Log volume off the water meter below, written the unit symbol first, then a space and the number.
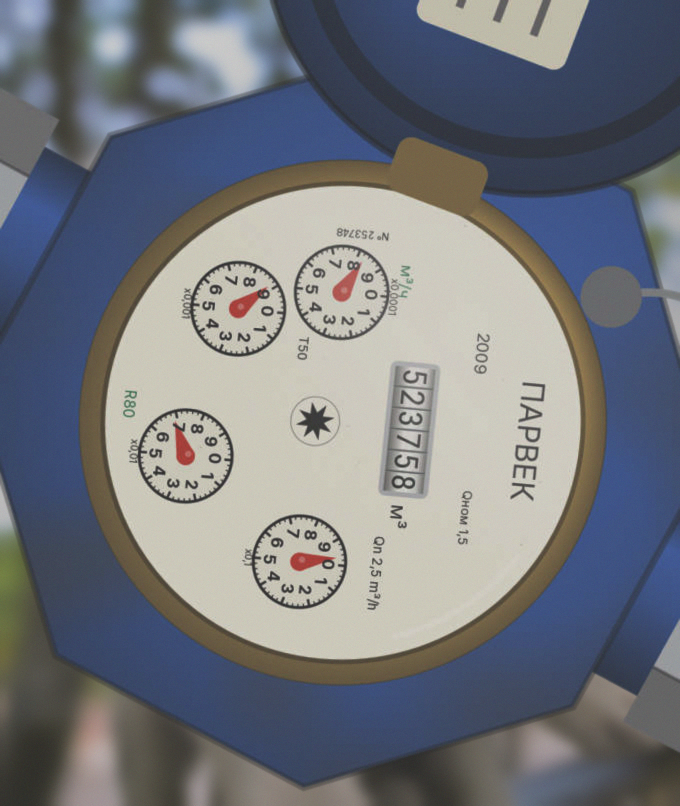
m³ 523757.9688
